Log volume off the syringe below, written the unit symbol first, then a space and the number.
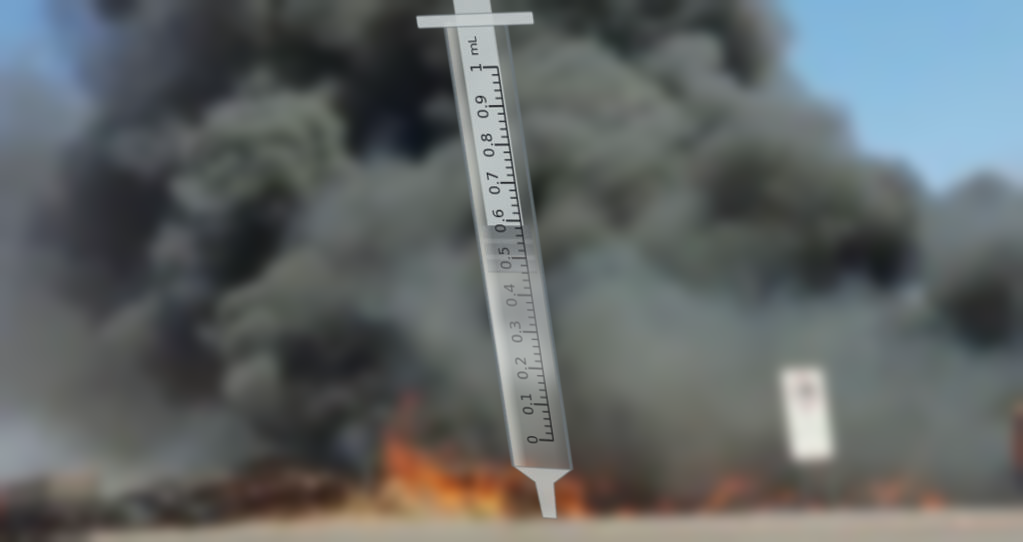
mL 0.46
